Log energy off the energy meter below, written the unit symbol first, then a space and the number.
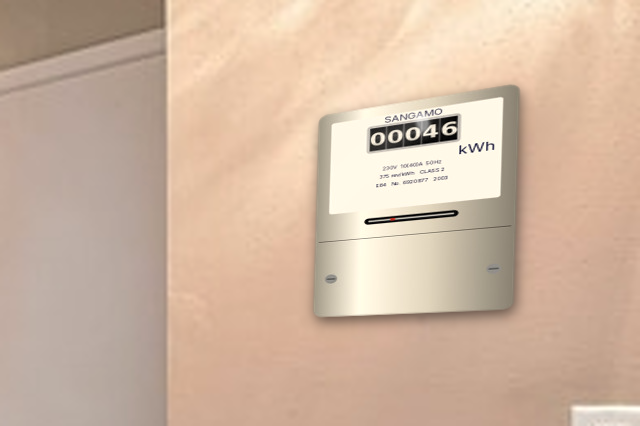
kWh 46
